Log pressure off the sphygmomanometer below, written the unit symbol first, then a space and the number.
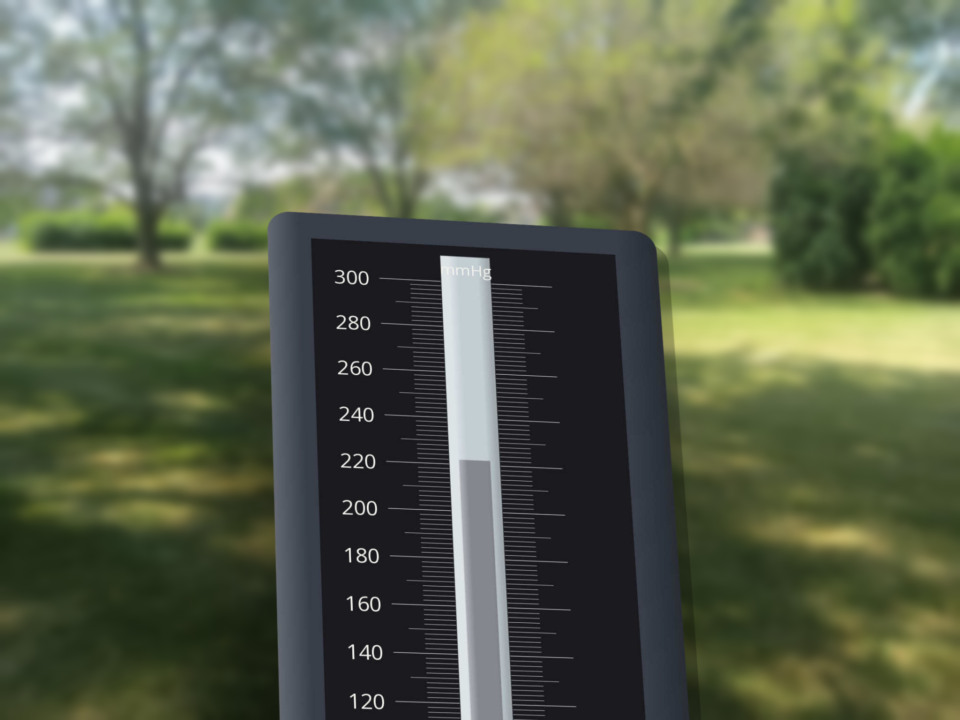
mmHg 222
